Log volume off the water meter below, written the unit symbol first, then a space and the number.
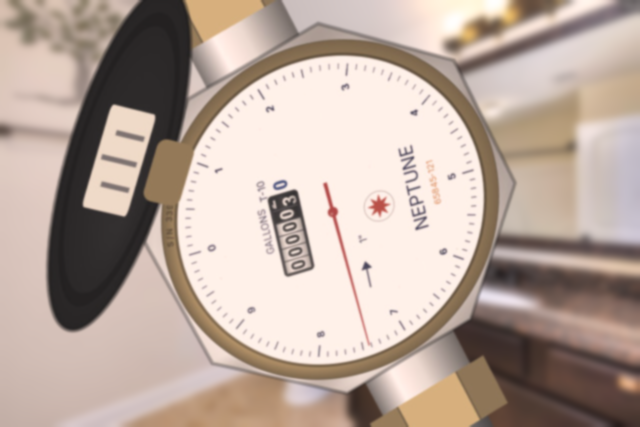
gal 27.4
